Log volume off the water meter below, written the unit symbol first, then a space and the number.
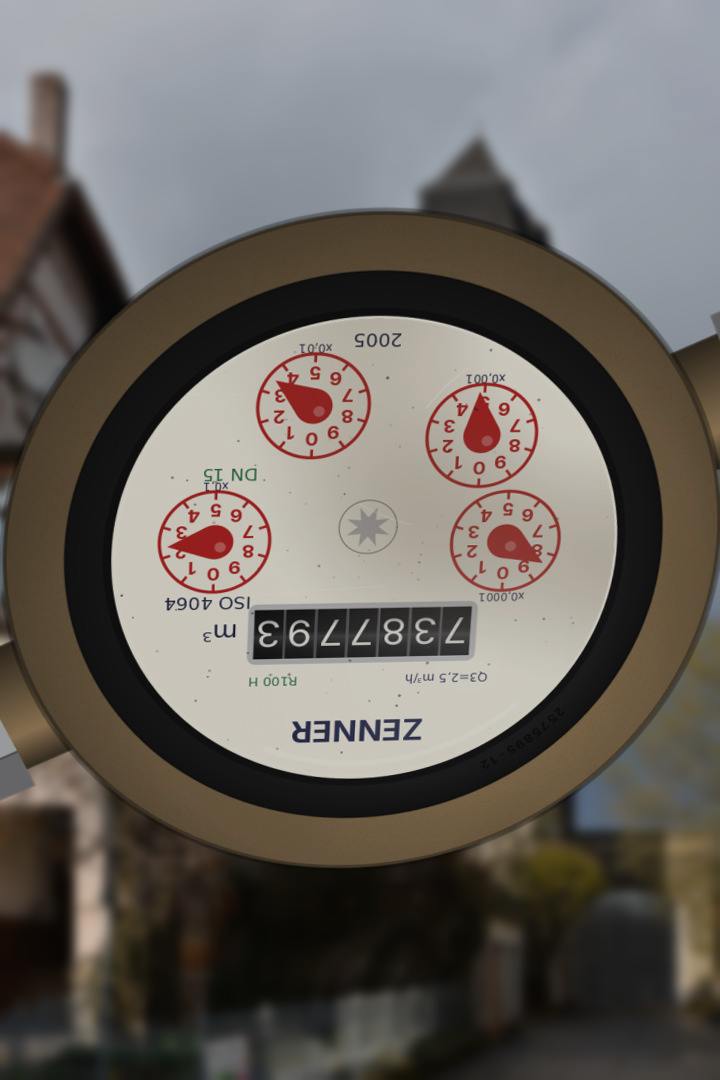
m³ 7387793.2348
